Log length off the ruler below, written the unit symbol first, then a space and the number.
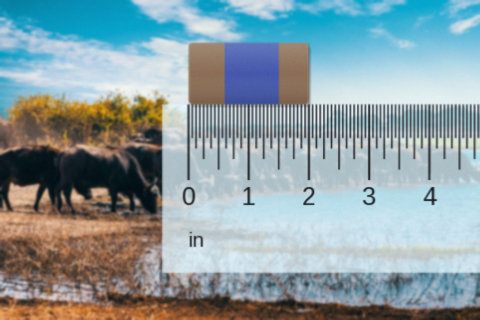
in 2
